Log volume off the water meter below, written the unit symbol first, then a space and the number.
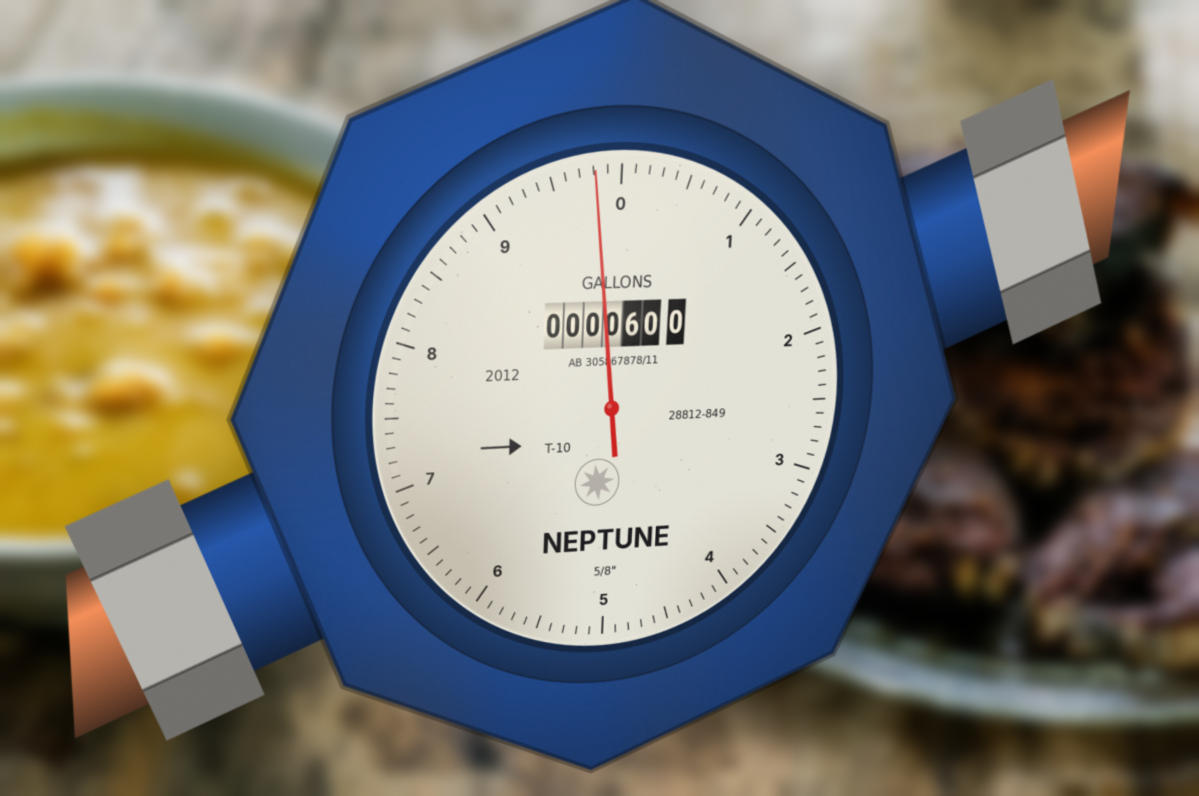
gal 599.8
